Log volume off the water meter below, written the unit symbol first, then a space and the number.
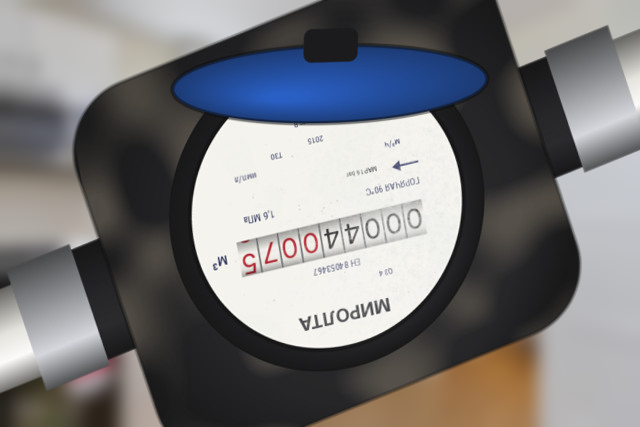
m³ 44.0075
